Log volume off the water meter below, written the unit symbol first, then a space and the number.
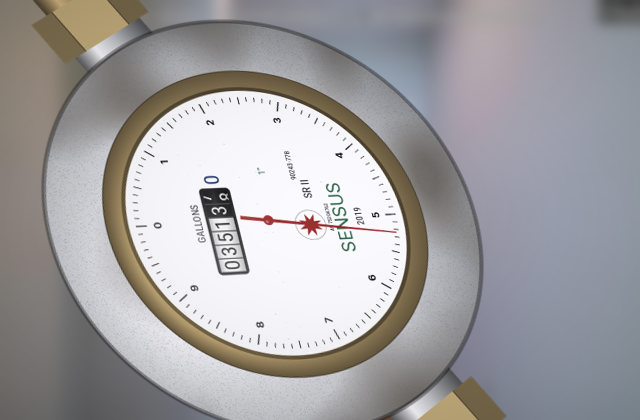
gal 351375.2
